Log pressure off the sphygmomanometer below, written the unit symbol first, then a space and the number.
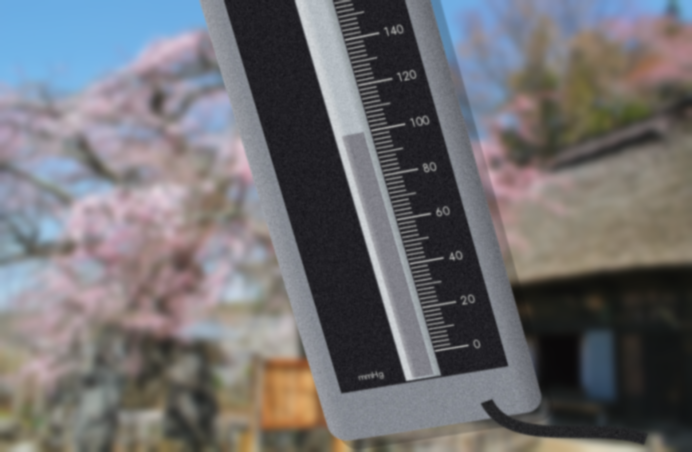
mmHg 100
